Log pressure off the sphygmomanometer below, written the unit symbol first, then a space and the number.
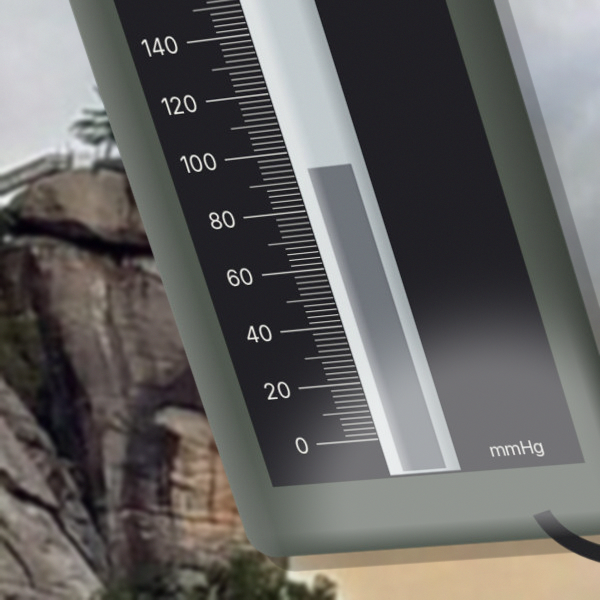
mmHg 94
